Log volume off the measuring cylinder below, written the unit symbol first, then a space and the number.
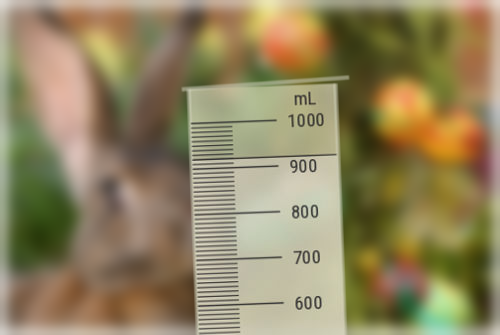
mL 920
